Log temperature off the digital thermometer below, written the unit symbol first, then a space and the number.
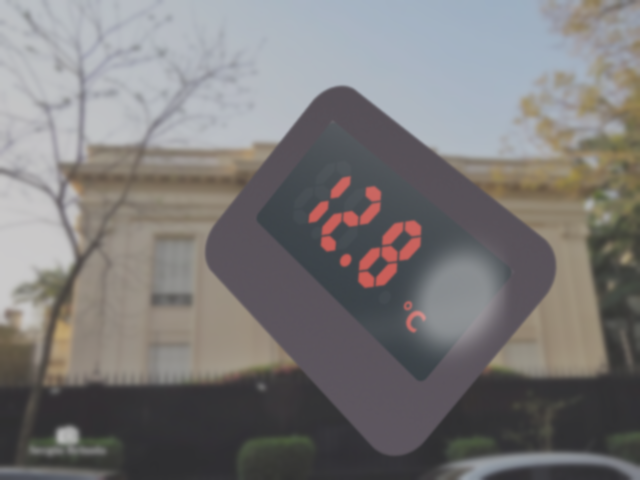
°C 12.8
